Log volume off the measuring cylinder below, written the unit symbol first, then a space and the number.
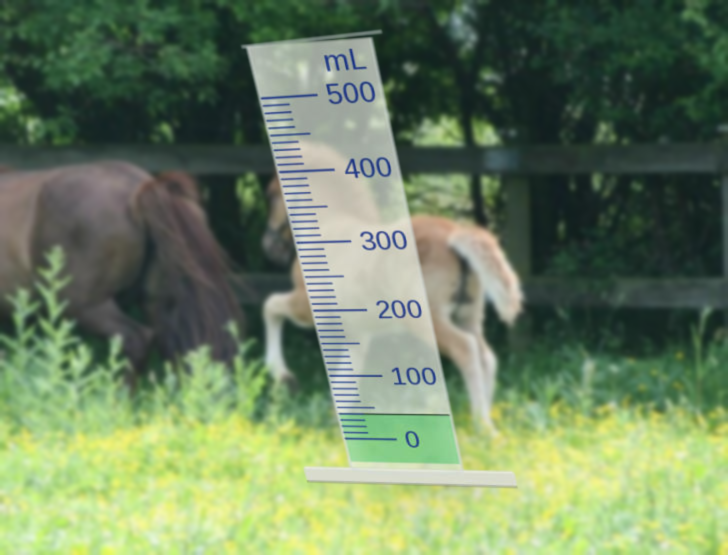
mL 40
